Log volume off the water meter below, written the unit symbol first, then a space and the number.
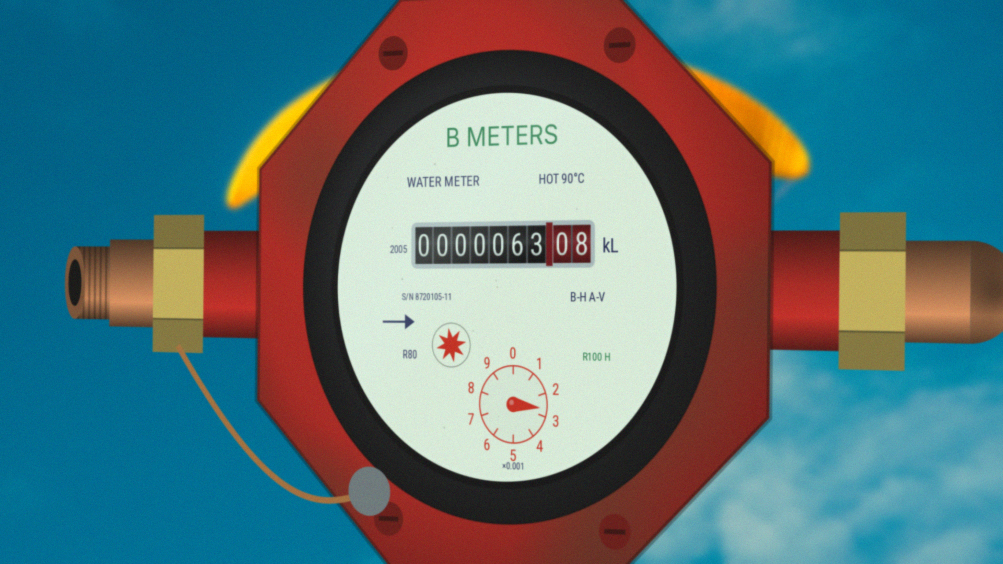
kL 63.082
